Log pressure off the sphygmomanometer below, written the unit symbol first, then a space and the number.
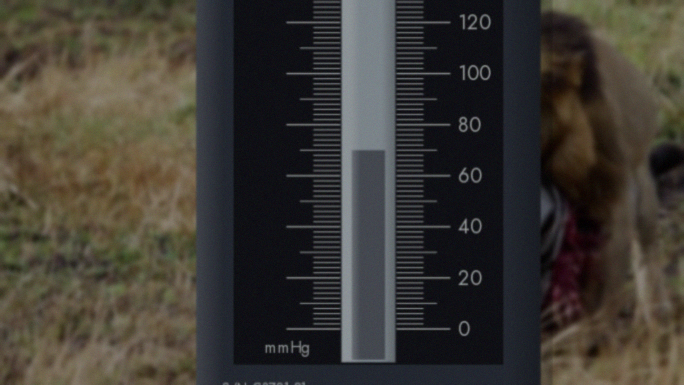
mmHg 70
